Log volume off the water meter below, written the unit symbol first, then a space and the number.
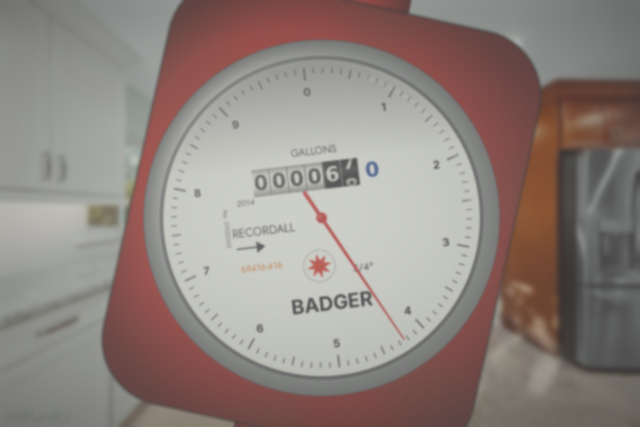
gal 674.2
